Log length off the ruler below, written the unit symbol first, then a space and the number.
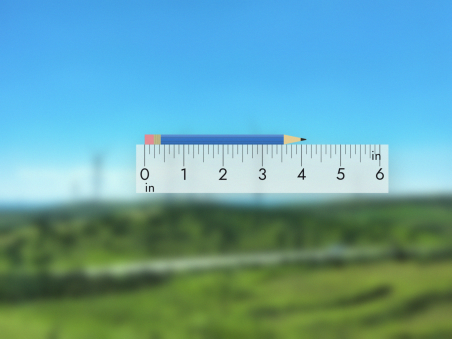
in 4.125
